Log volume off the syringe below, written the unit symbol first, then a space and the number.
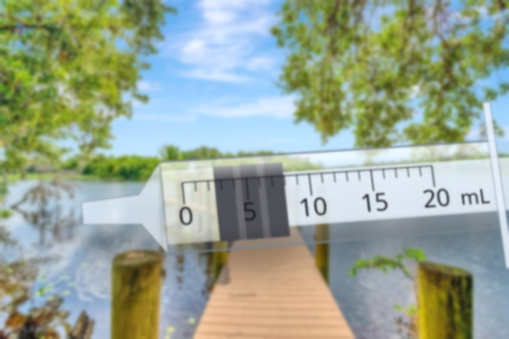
mL 2.5
